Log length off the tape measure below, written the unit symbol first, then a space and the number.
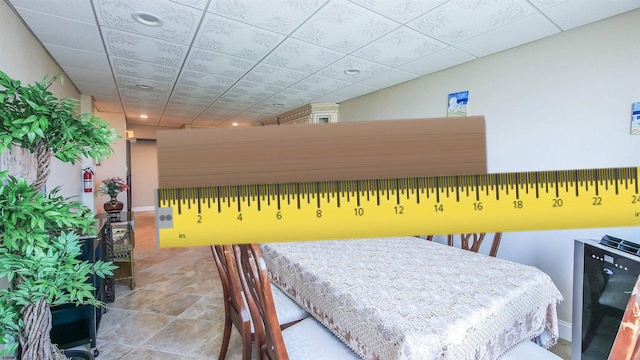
in 16.5
